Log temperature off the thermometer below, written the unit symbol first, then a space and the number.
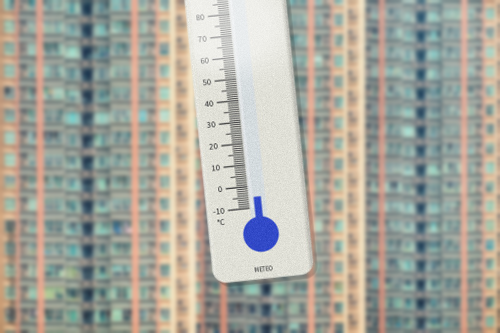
°C -5
